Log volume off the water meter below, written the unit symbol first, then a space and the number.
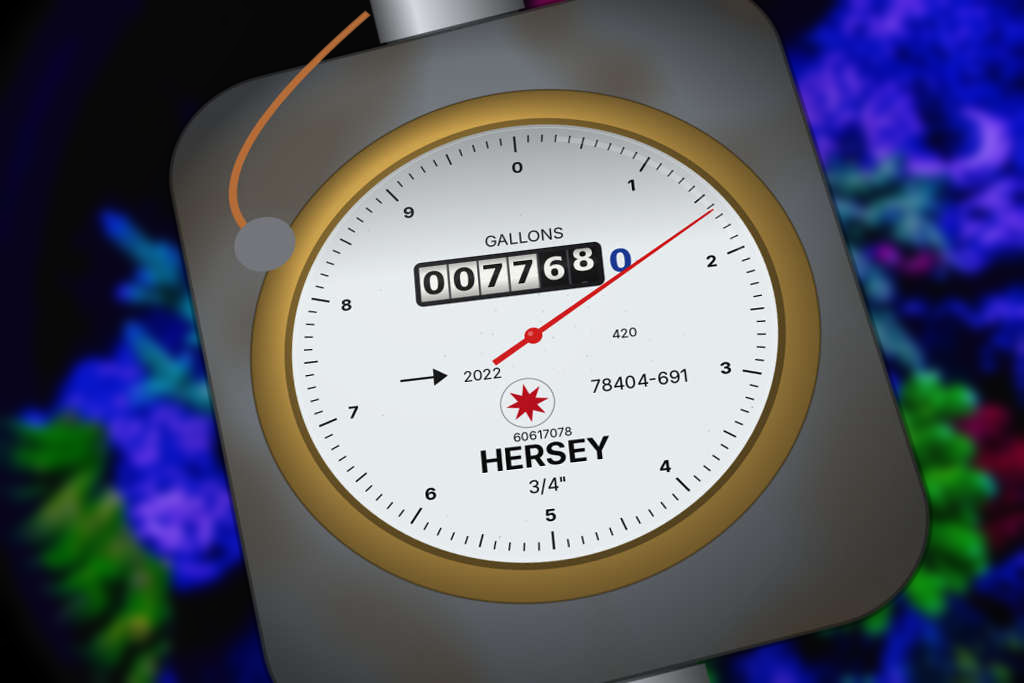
gal 77681.6
